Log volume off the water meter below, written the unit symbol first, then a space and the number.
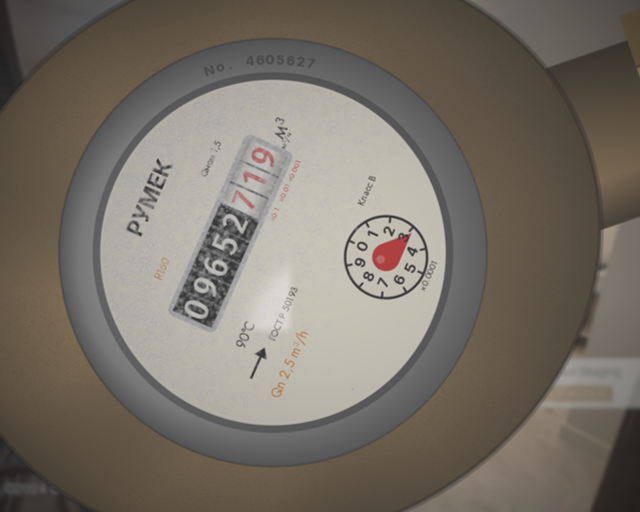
m³ 9652.7193
